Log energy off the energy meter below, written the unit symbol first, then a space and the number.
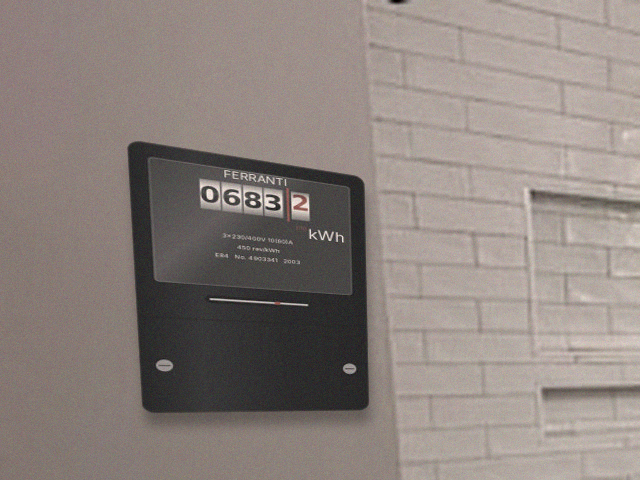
kWh 683.2
